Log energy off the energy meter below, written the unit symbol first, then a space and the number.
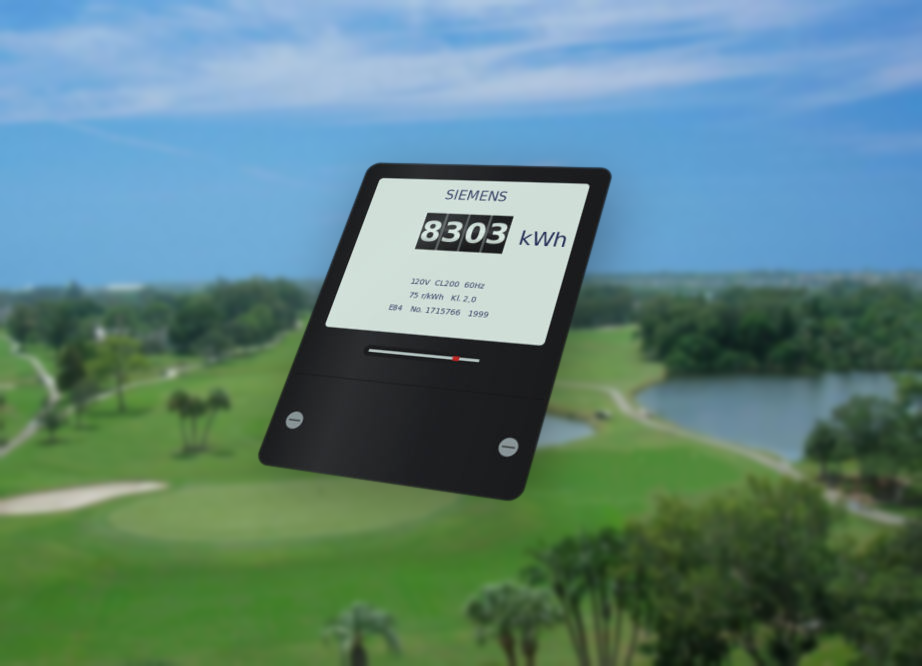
kWh 8303
